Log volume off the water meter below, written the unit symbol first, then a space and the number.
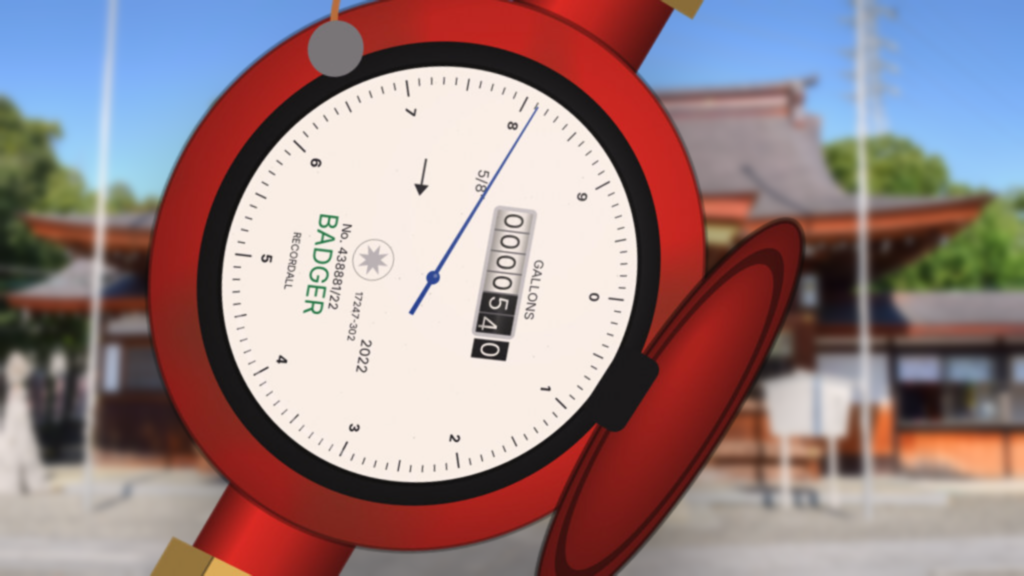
gal 538.1
